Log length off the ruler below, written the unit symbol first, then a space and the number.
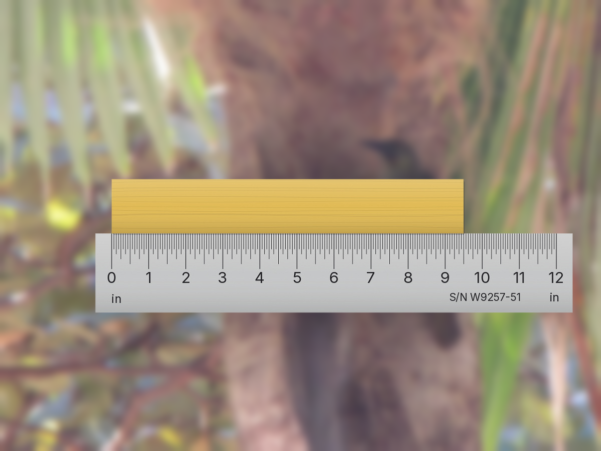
in 9.5
